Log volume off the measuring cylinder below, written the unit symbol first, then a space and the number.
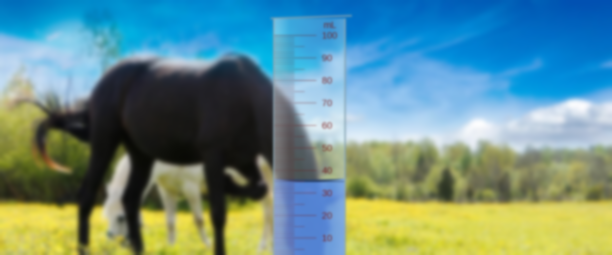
mL 35
